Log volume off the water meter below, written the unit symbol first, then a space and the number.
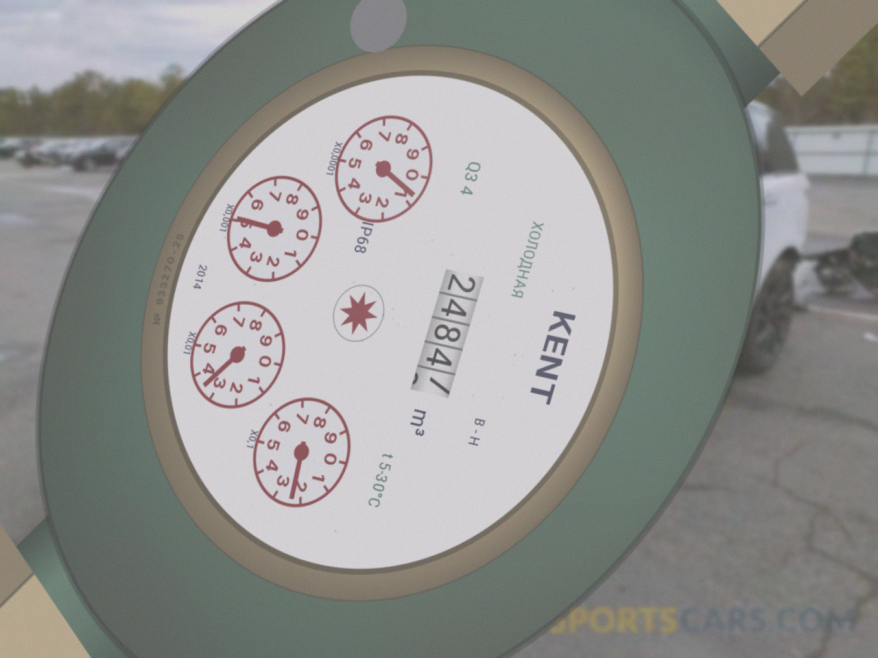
m³ 24847.2350
